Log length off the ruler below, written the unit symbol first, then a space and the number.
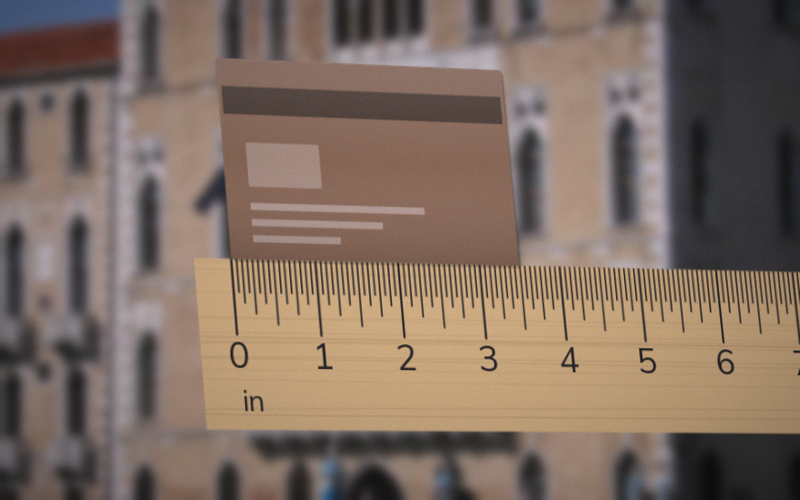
in 3.5
